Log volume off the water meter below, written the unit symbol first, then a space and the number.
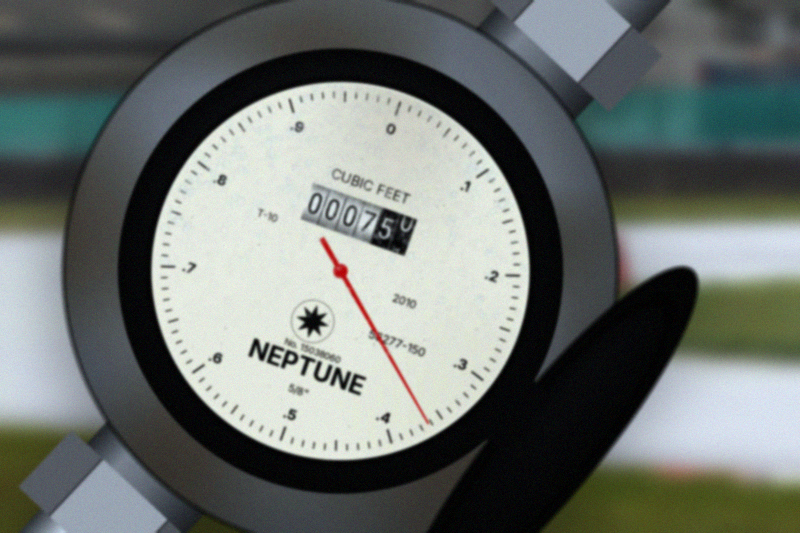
ft³ 750.36
